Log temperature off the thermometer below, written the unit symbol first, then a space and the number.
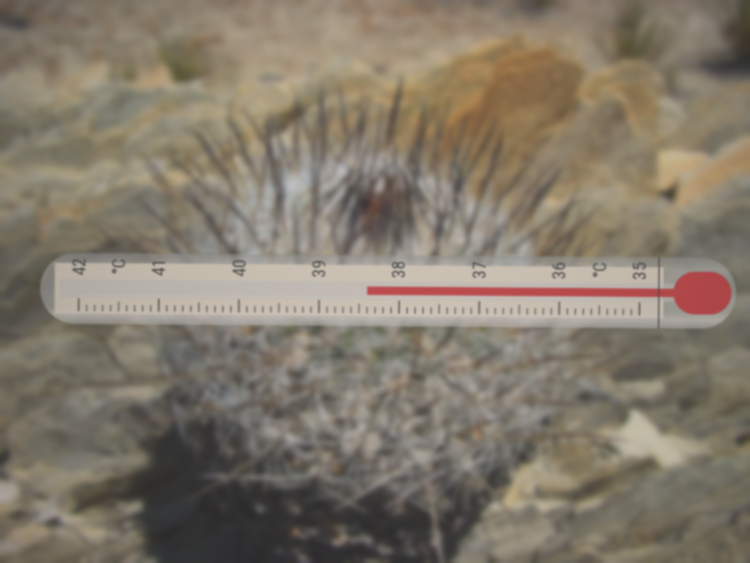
°C 38.4
